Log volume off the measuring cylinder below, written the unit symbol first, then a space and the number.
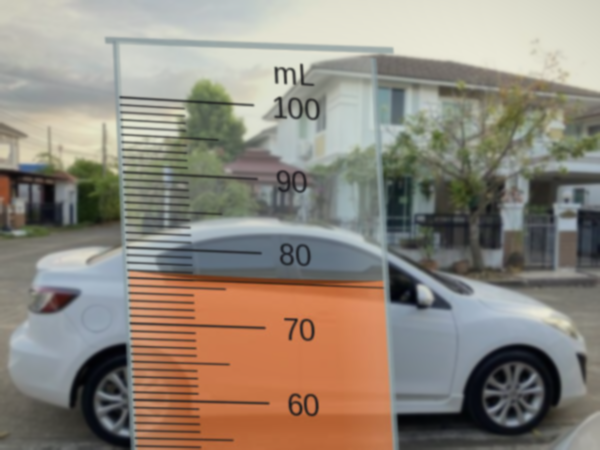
mL 76
